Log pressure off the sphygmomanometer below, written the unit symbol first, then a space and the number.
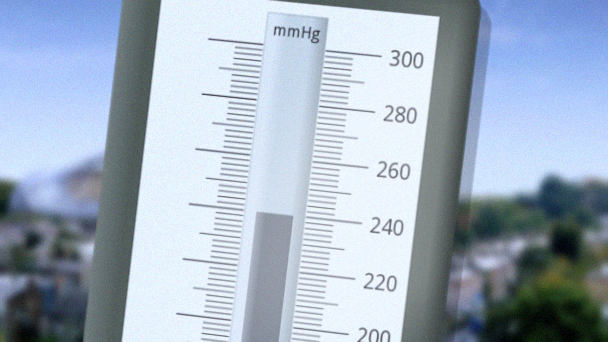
mmHg 240
